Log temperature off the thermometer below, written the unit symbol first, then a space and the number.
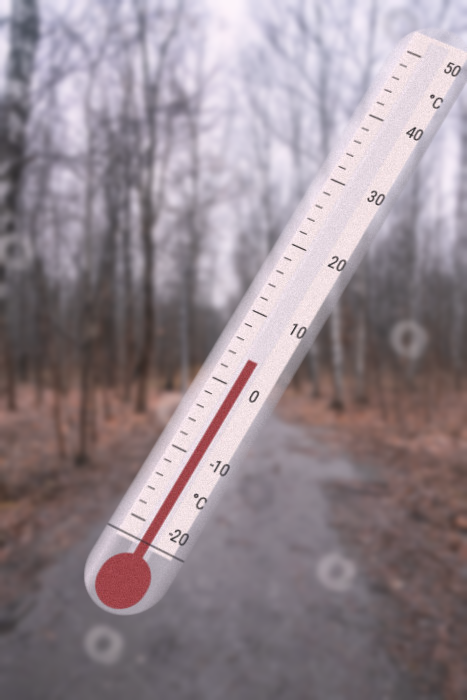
°C 4
